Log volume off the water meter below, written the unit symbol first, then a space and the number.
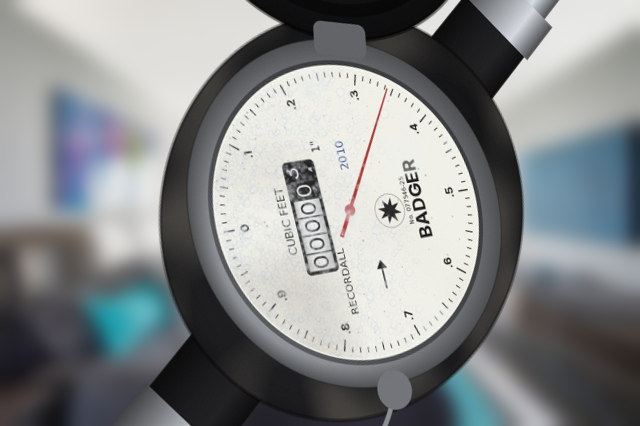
ft³ 3.34
